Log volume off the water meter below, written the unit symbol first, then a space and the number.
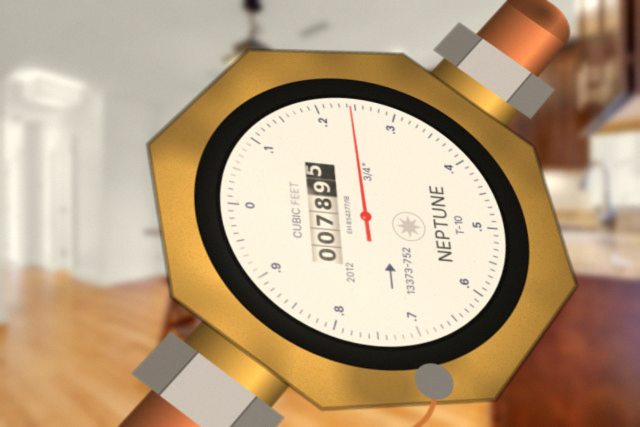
ft³ 7895.24
